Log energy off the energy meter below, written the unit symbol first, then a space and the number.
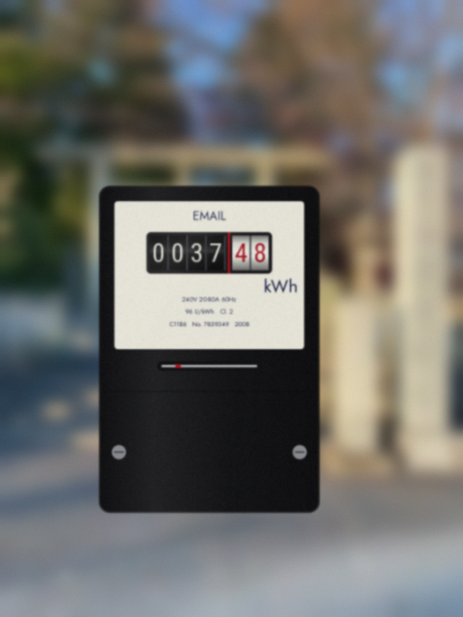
kWh 37.48
